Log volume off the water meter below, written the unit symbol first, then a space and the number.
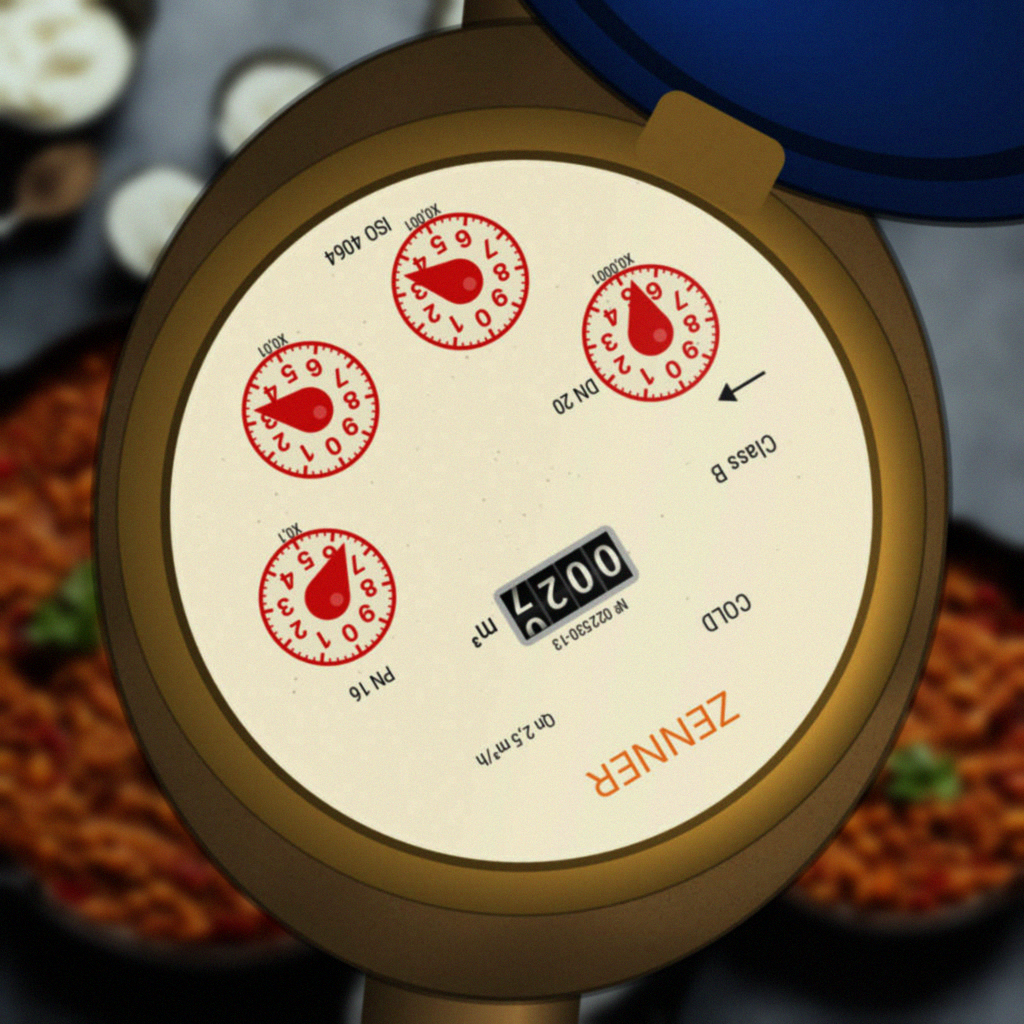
m³ 26.6335
